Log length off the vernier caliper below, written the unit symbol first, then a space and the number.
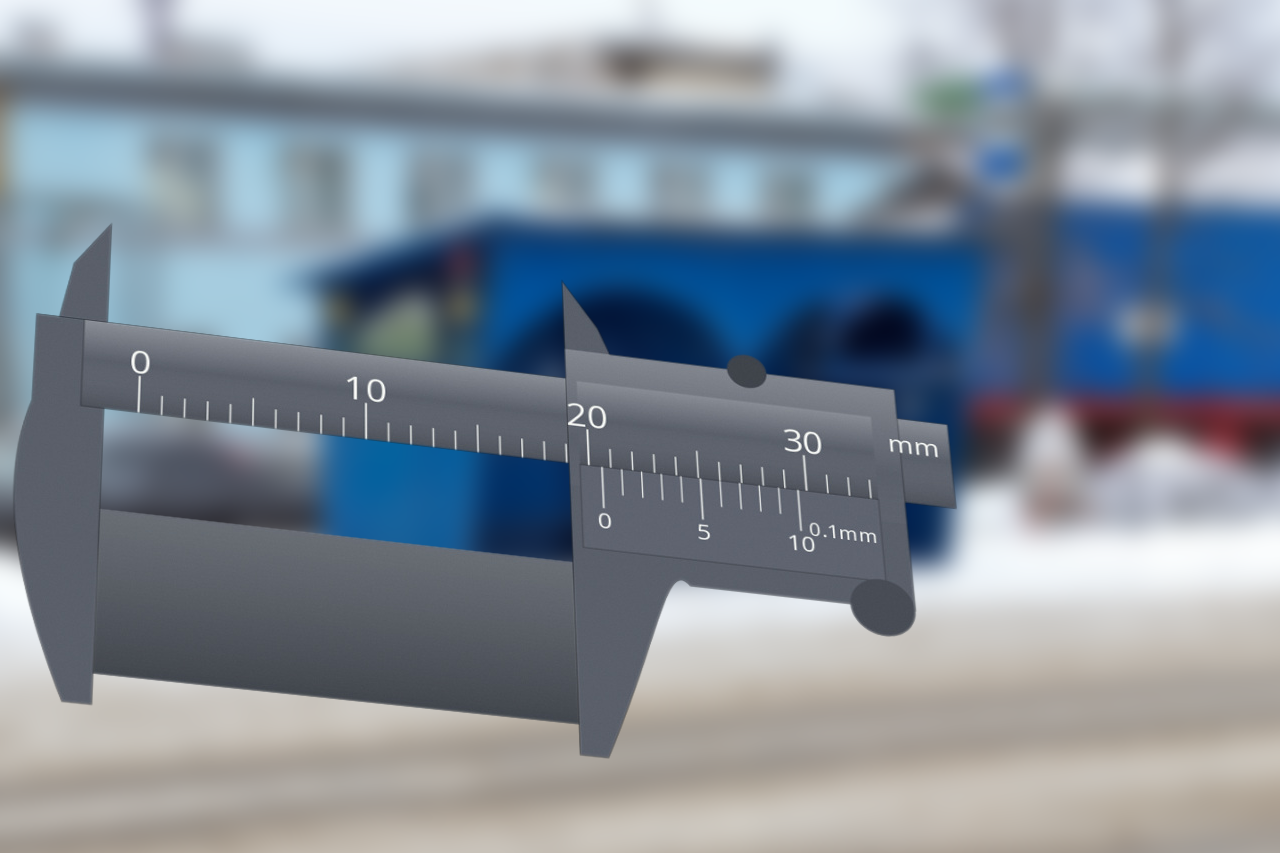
mm 20.6
